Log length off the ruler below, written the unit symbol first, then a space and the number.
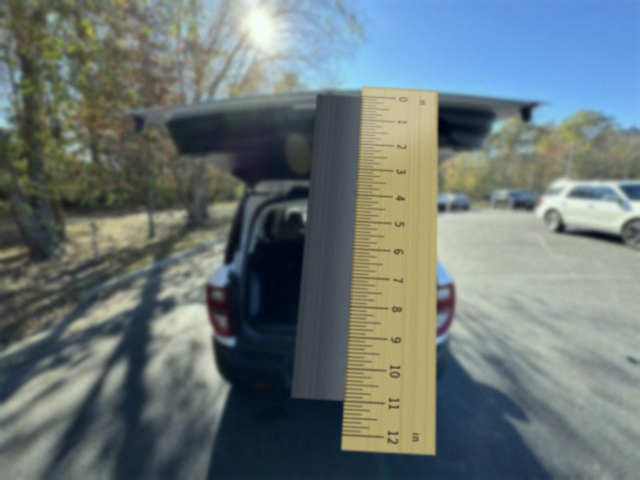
in 11
